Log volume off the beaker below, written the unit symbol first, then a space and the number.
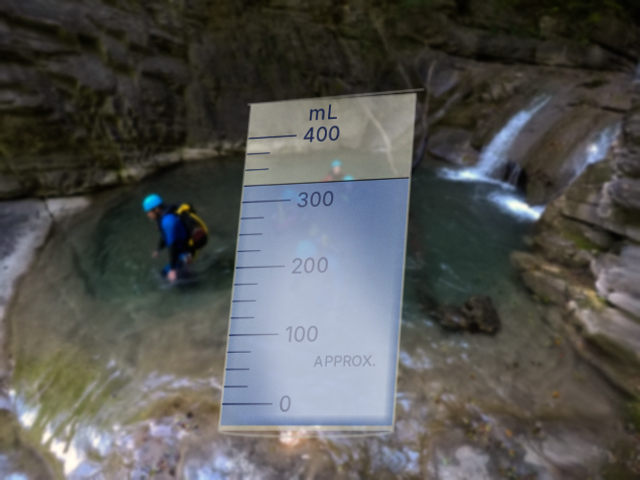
mL 325
